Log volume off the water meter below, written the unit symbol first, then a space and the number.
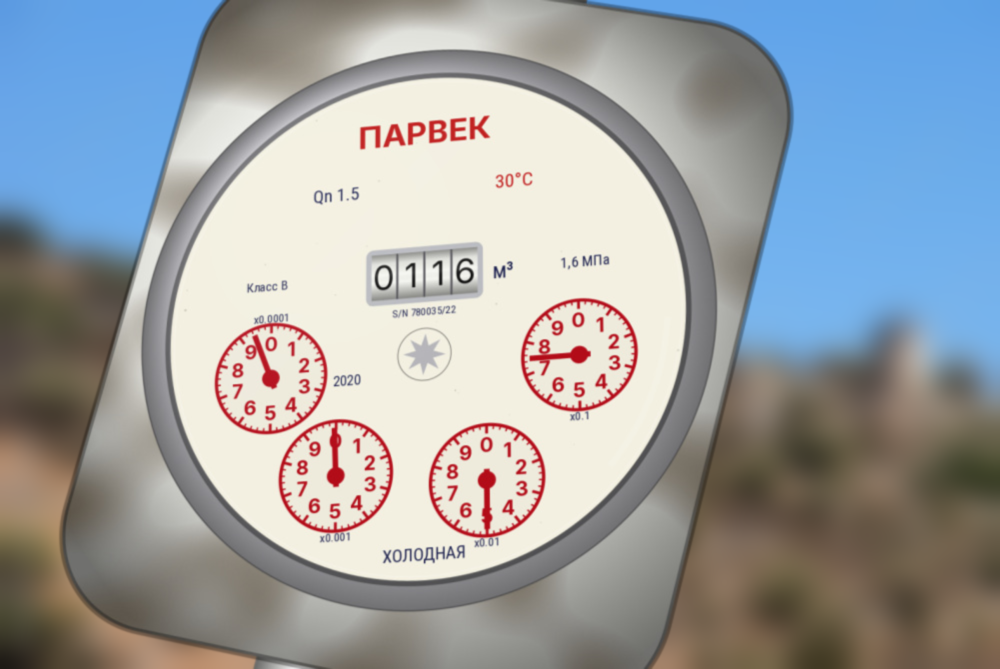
m³ 116.7499
